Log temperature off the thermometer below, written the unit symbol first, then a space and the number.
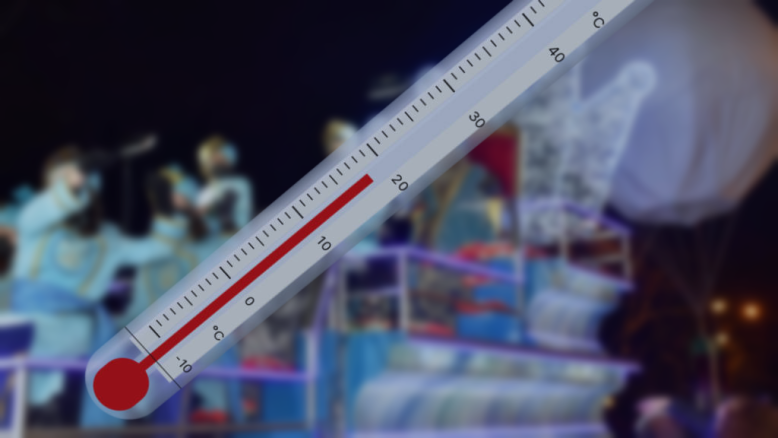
°C 18
